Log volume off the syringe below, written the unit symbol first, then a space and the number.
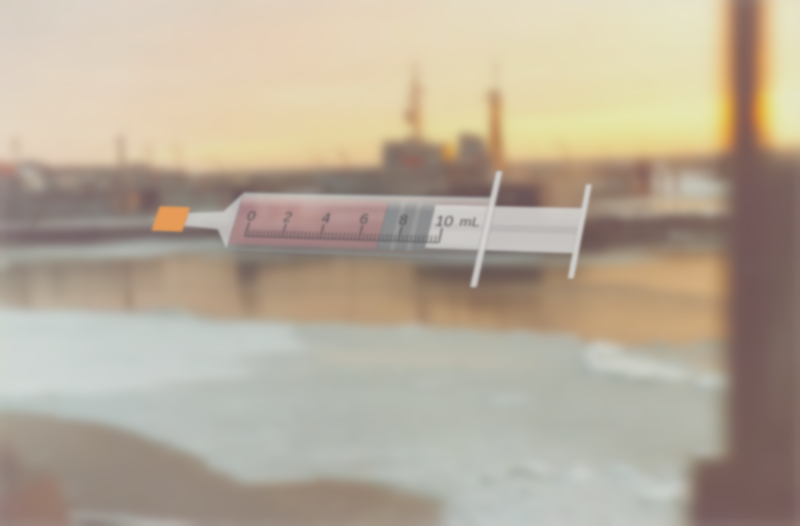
mL 7
